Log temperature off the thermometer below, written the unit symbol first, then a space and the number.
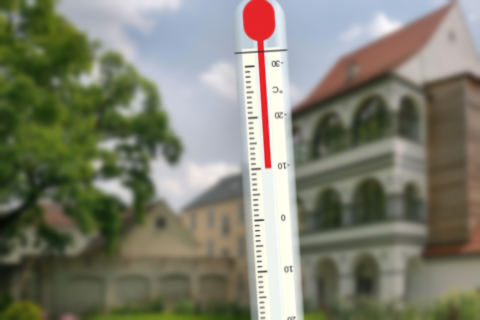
°C -10
